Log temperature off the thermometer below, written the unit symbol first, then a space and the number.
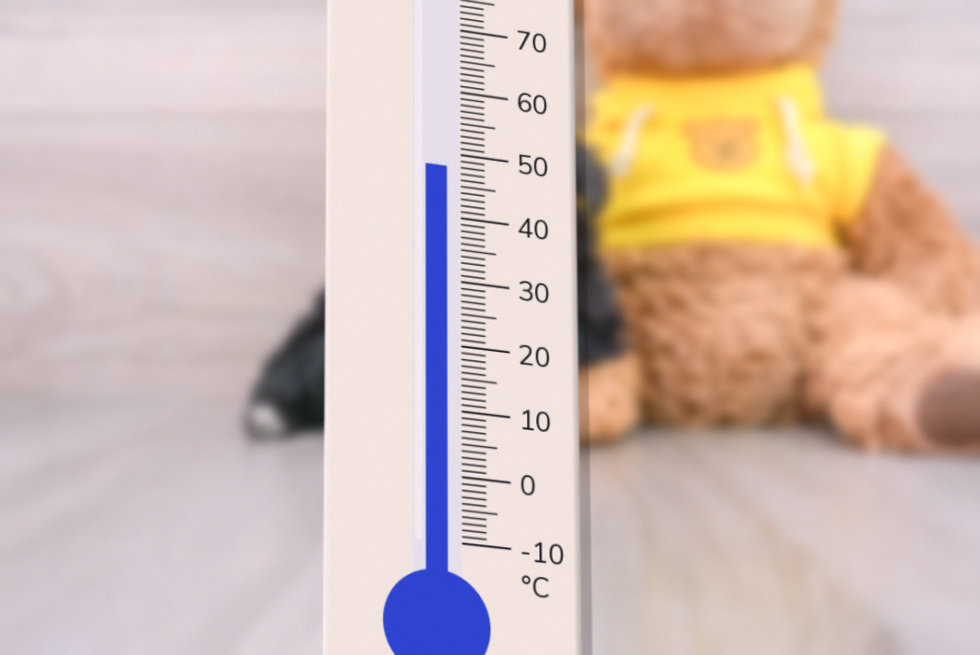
°C 48
